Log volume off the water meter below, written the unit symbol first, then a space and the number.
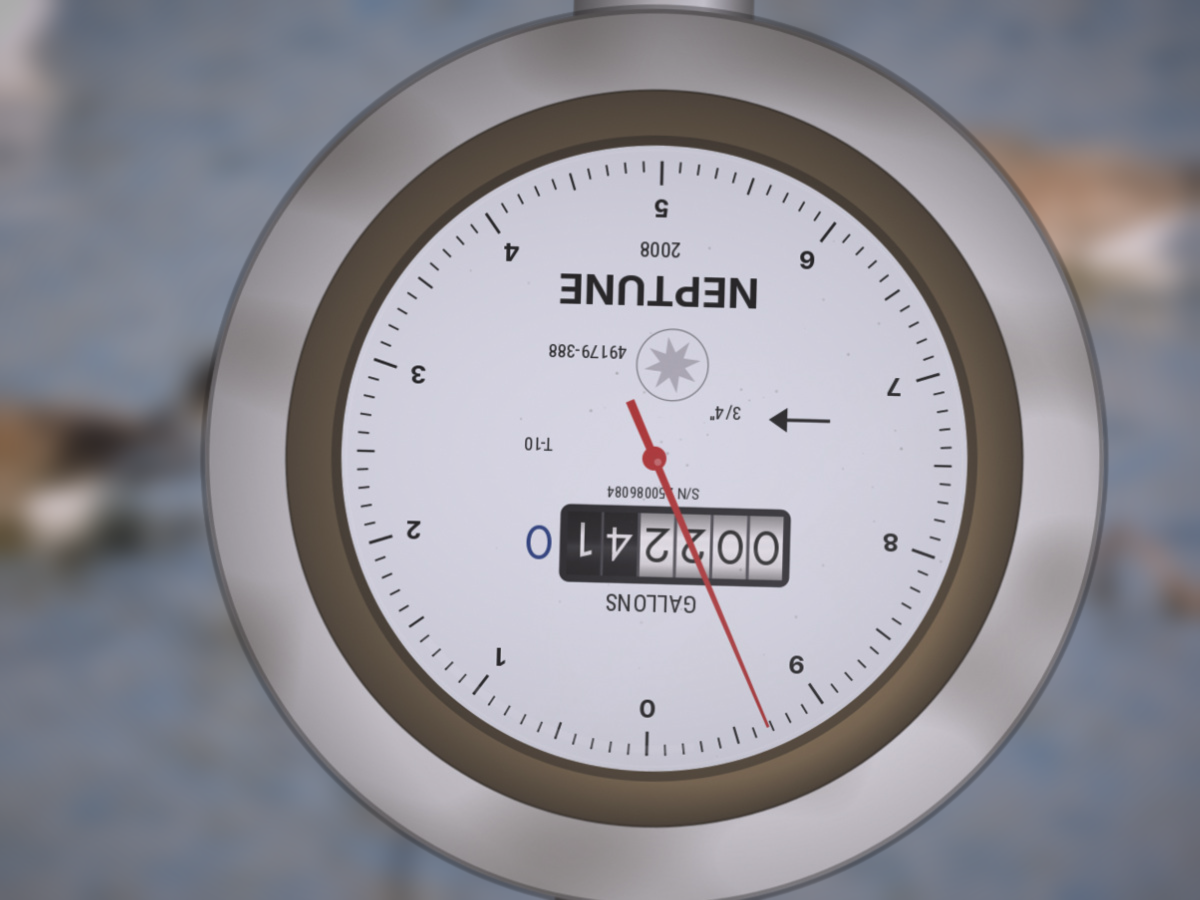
gal 22409.3
